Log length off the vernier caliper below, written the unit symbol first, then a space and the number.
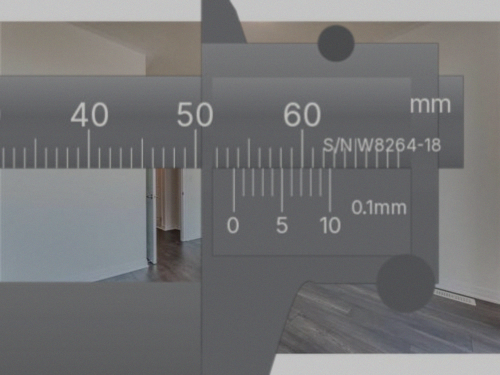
mm 53.6
